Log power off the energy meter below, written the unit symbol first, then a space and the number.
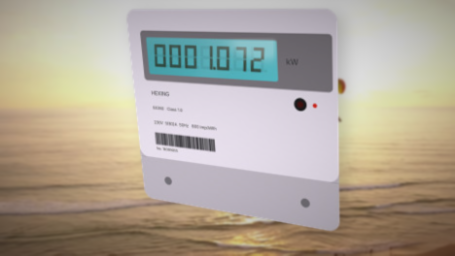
kW 1.072
